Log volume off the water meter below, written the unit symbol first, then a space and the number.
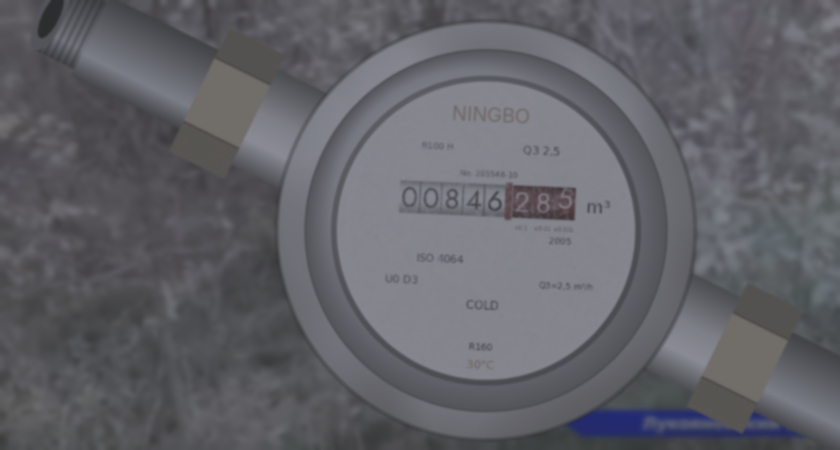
m³ 846.285
